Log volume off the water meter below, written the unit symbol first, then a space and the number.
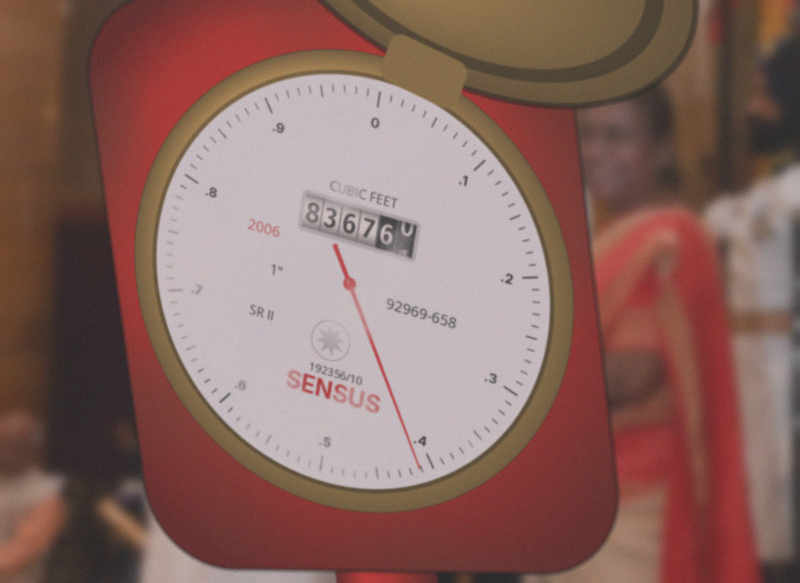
ft³ 836760.41
